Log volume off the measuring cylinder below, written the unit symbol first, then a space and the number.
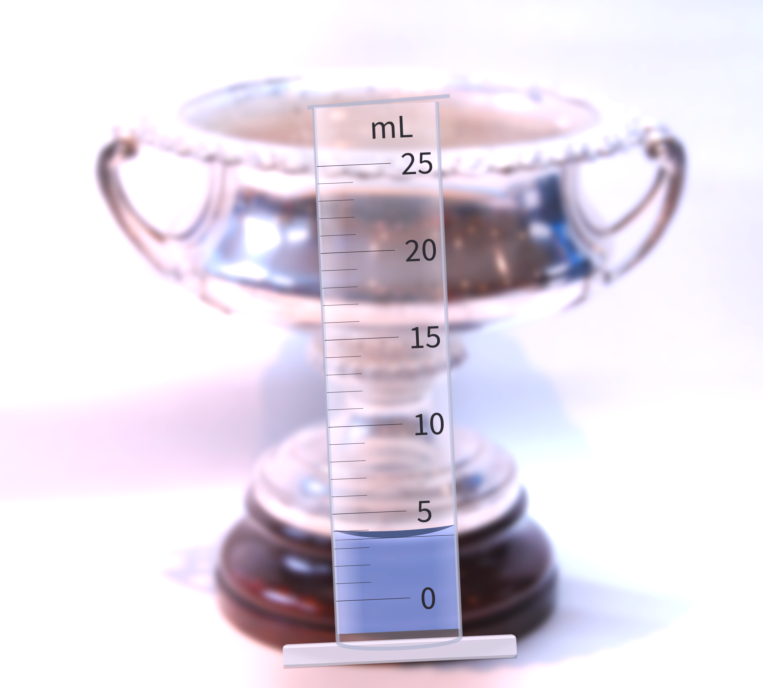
mL 3.5
